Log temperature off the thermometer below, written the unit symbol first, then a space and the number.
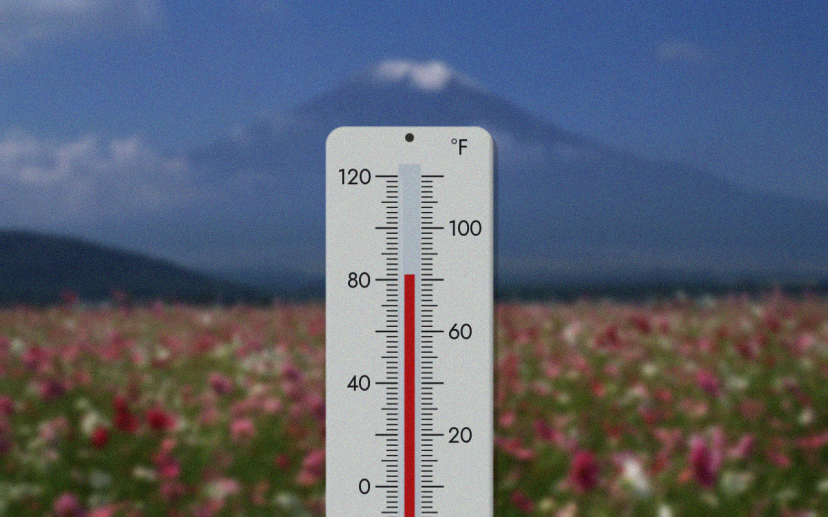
°F 82
